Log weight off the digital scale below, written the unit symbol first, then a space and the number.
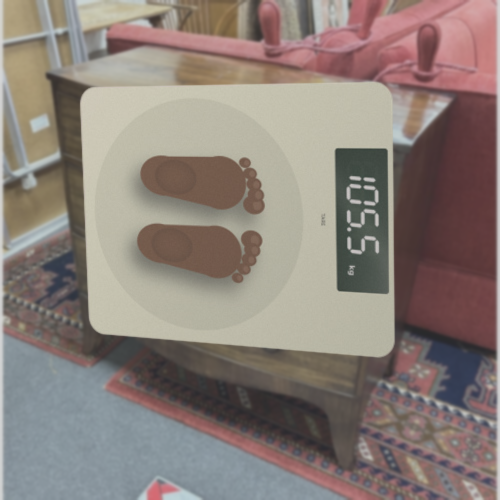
kg 105.5
